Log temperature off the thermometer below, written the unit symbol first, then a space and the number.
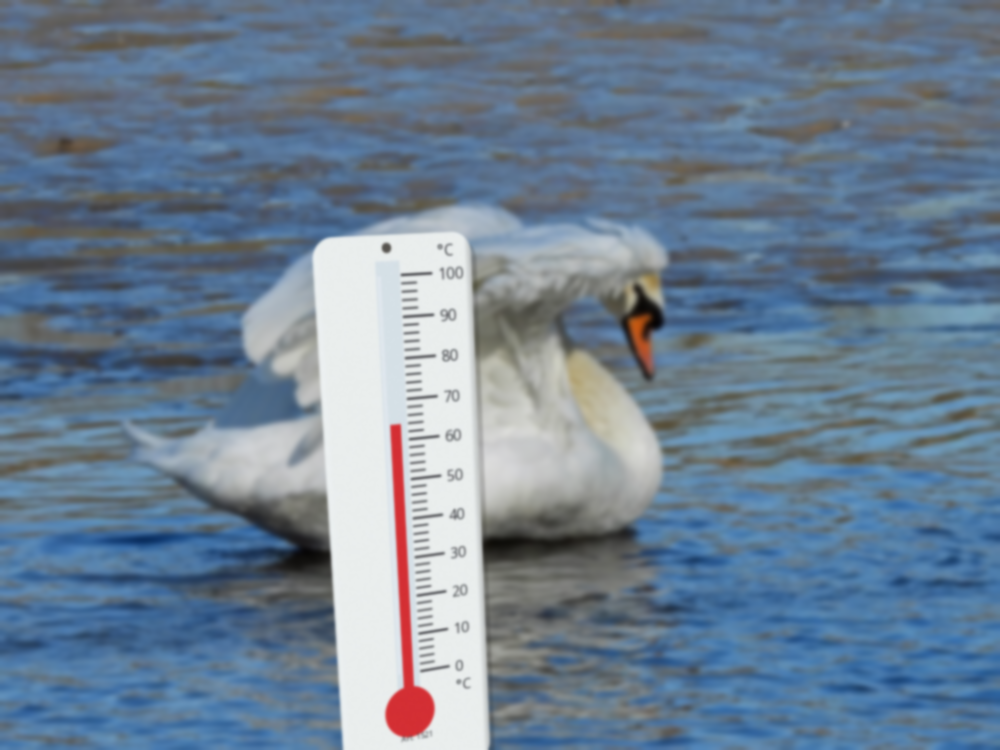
°C 64
